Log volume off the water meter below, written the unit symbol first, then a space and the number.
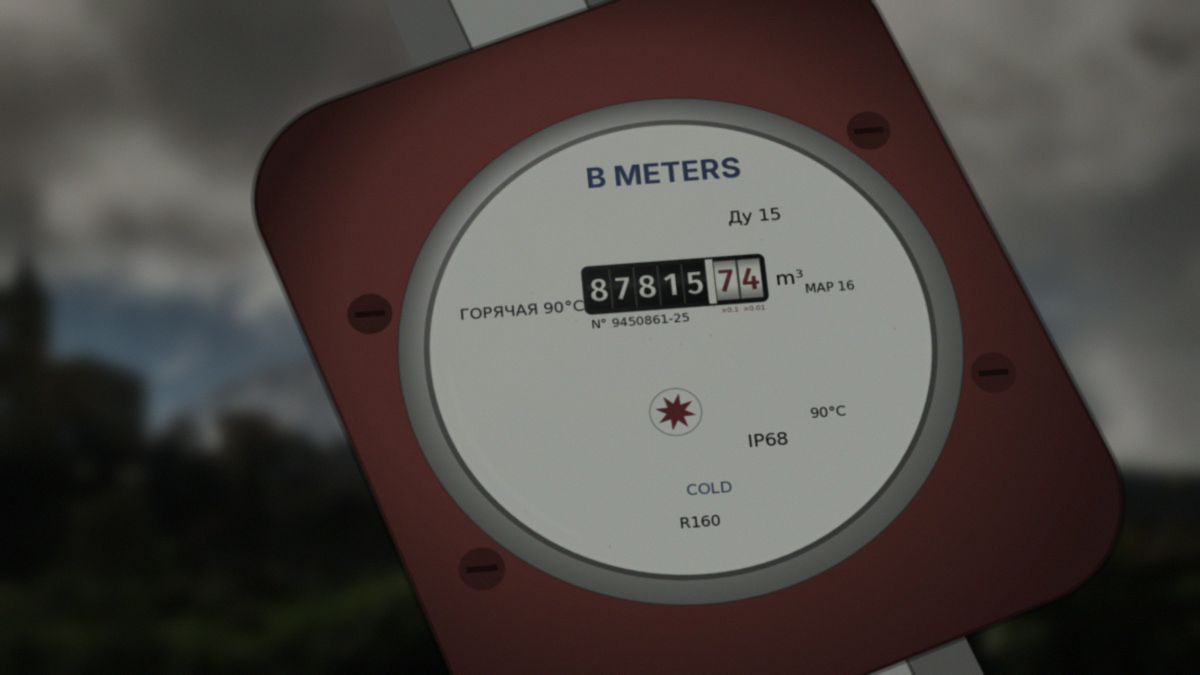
m³ 87815.74
